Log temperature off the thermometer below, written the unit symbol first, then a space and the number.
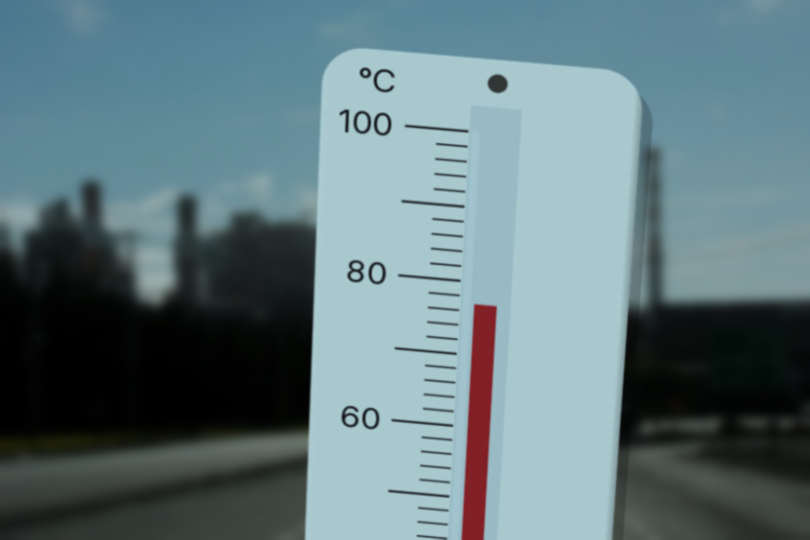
°C 77
